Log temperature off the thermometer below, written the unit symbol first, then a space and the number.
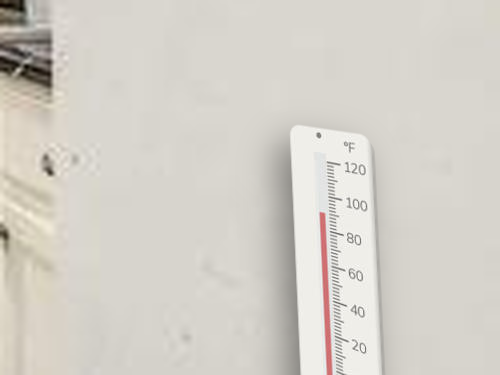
°F 90
